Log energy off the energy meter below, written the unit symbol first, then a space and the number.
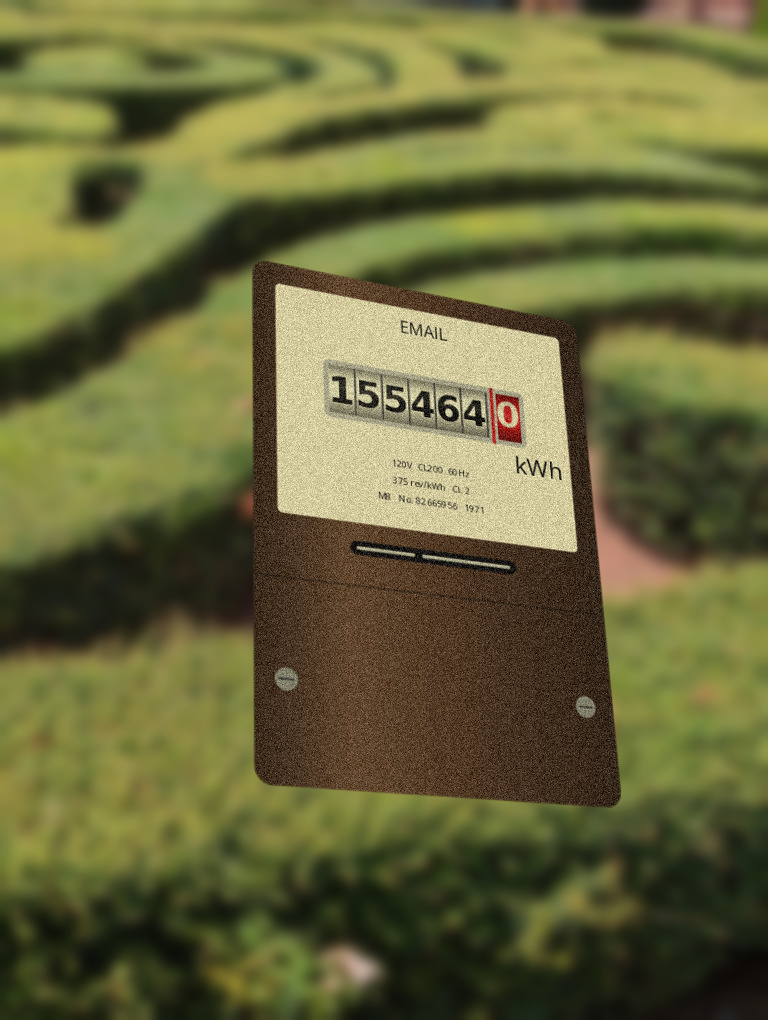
kWh 155464.0
